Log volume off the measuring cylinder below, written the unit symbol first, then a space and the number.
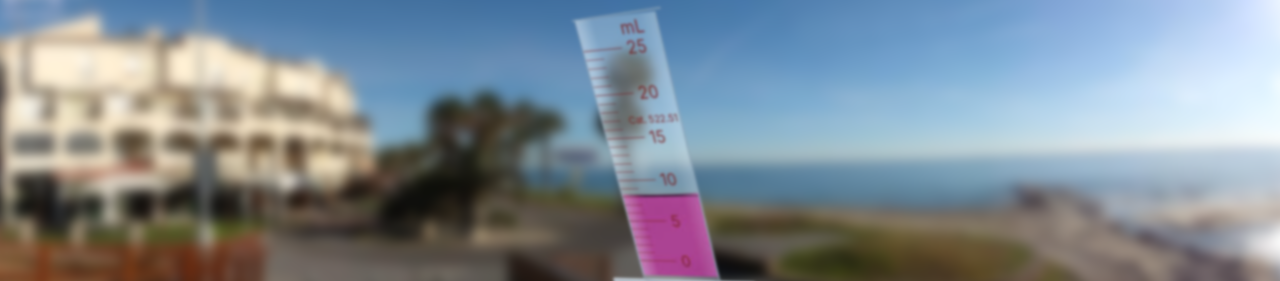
mL 8
